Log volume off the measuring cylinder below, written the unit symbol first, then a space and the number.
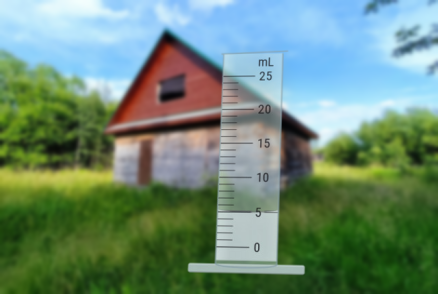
mL 5
